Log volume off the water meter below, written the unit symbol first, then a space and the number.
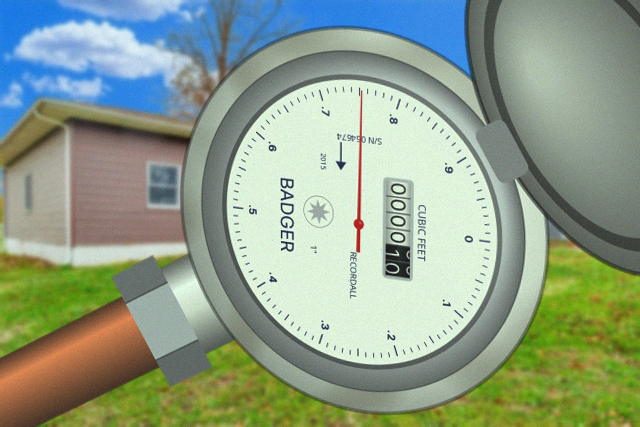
ft³ 9.75
